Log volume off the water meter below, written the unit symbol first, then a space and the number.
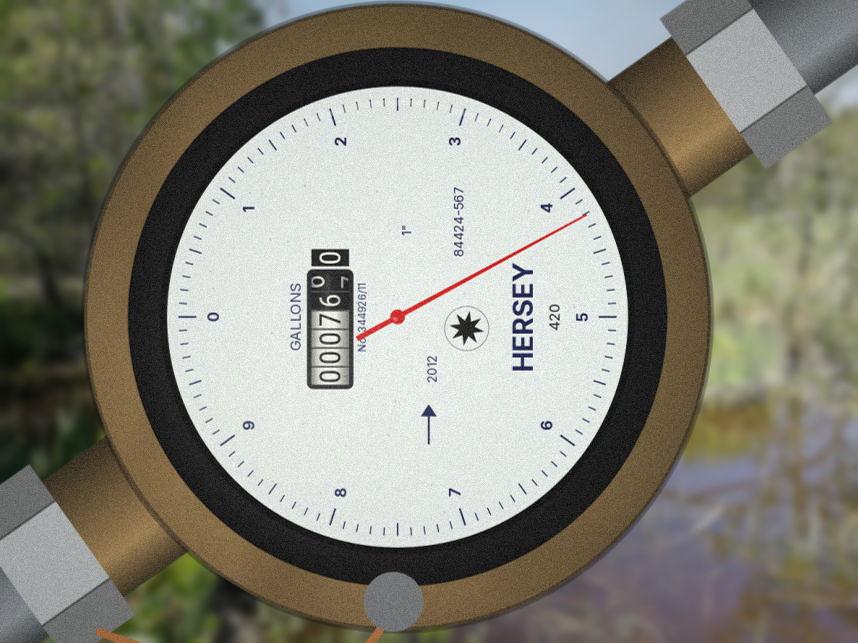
gal 7664.2
